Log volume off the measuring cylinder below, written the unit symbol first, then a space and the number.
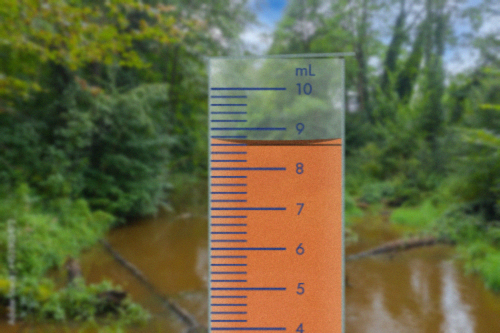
mL 8.6
